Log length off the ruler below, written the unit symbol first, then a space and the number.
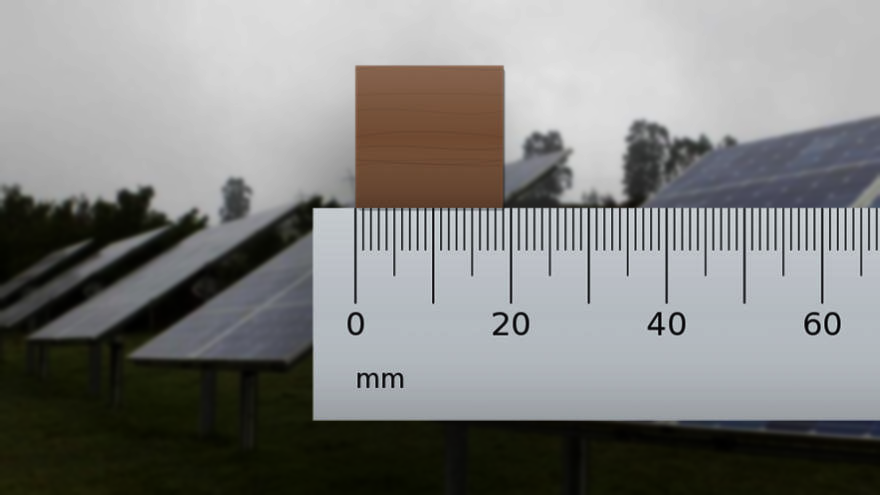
mm 19
